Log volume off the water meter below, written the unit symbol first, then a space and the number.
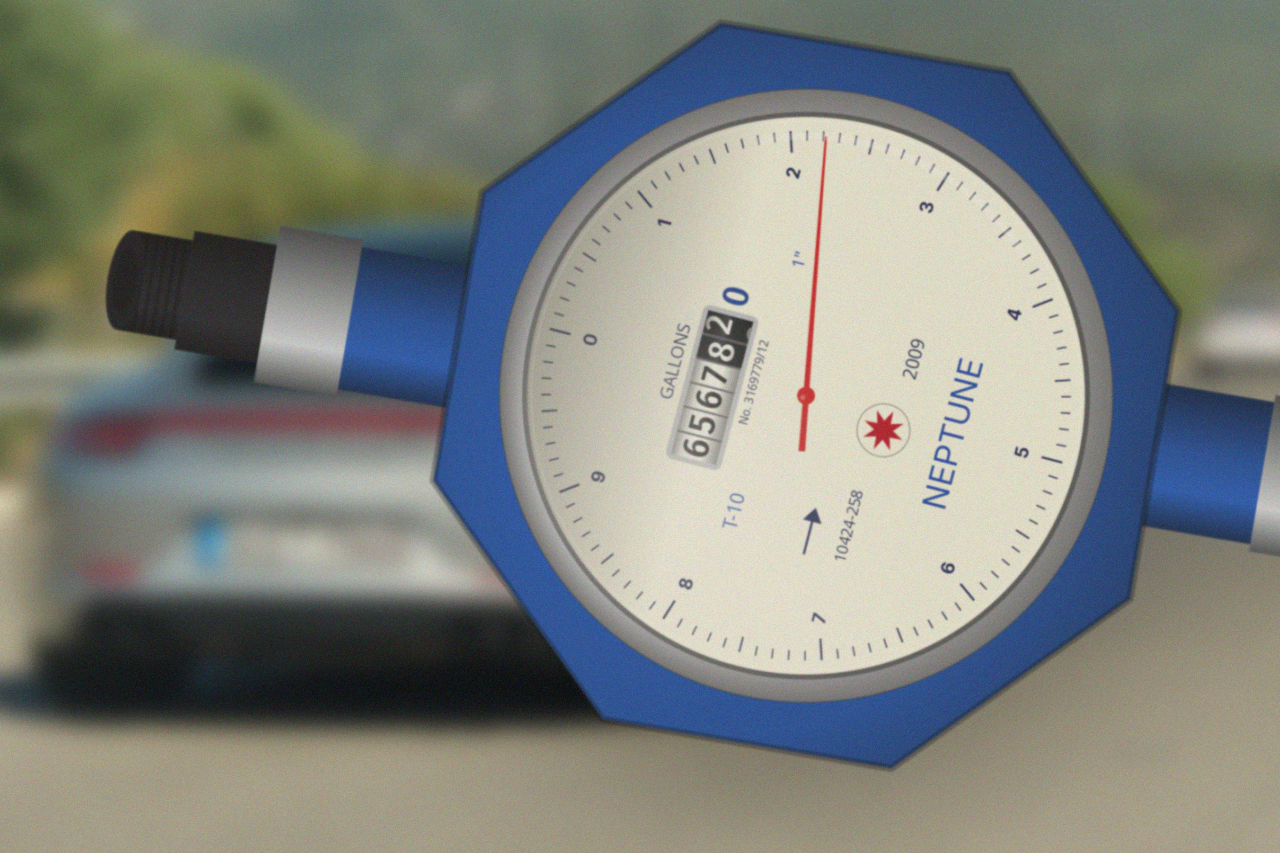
gal 6567822.2
